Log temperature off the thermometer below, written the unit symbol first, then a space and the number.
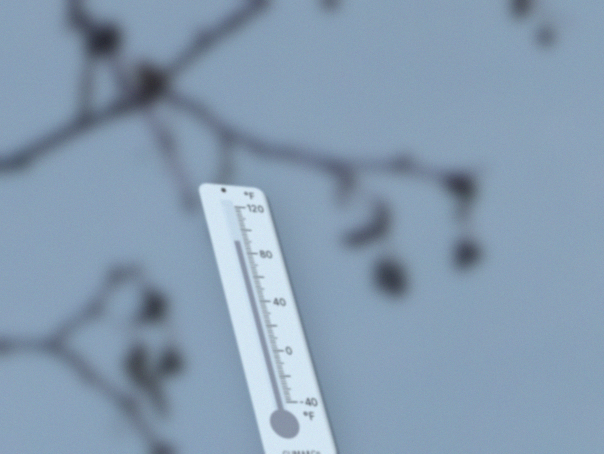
°F 90
